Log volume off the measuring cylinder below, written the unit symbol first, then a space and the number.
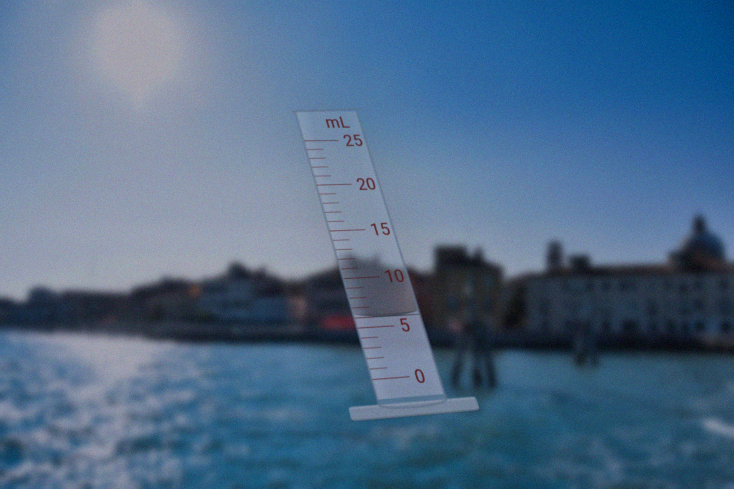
mL 6
